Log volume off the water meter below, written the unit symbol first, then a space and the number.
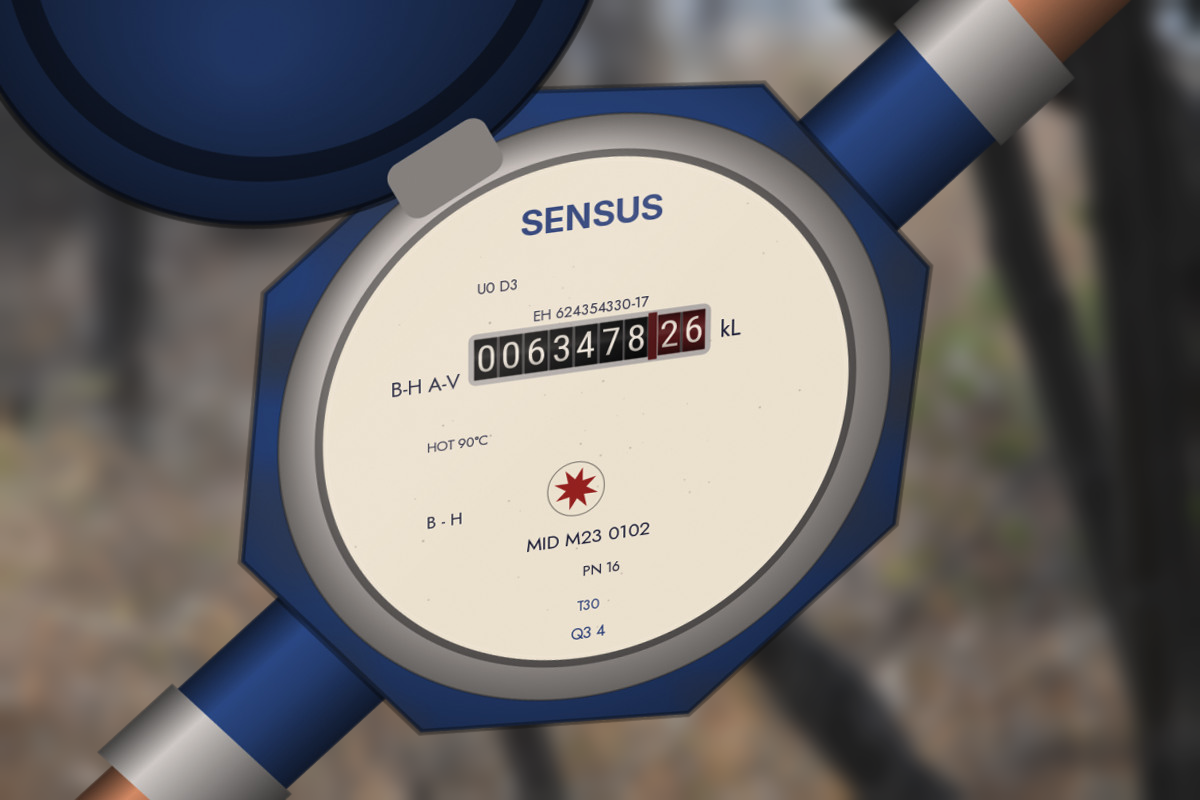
kL 63478.26
